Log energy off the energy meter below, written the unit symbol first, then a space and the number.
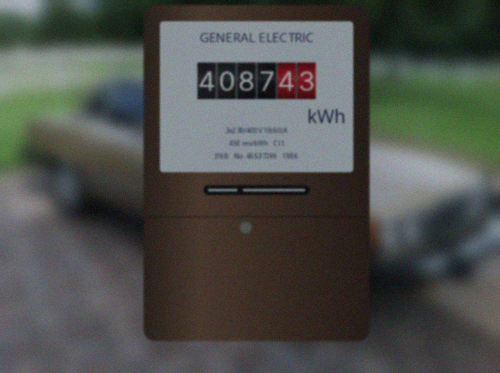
kWh 4087.43
